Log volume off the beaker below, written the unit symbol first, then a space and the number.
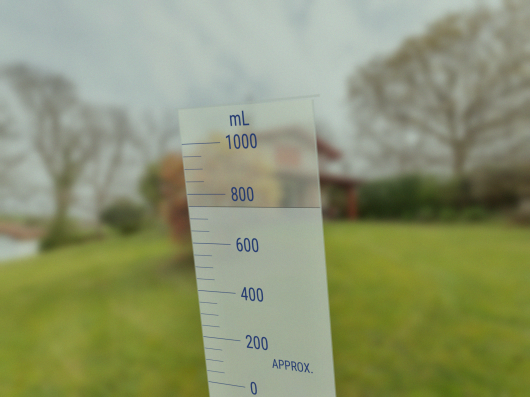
mL 750
